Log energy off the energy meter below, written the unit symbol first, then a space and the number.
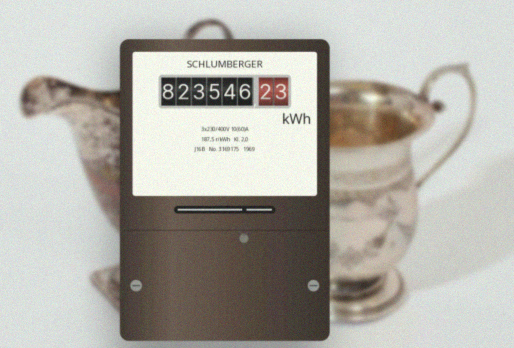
kWh 823546.23
